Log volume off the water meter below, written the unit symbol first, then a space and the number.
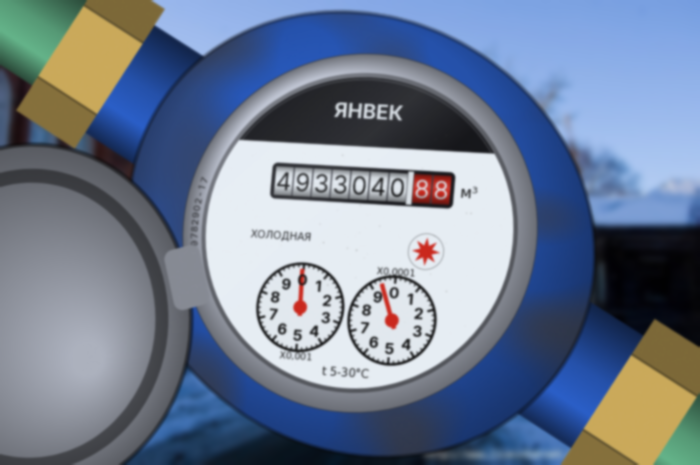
m³ 4933040.8799
